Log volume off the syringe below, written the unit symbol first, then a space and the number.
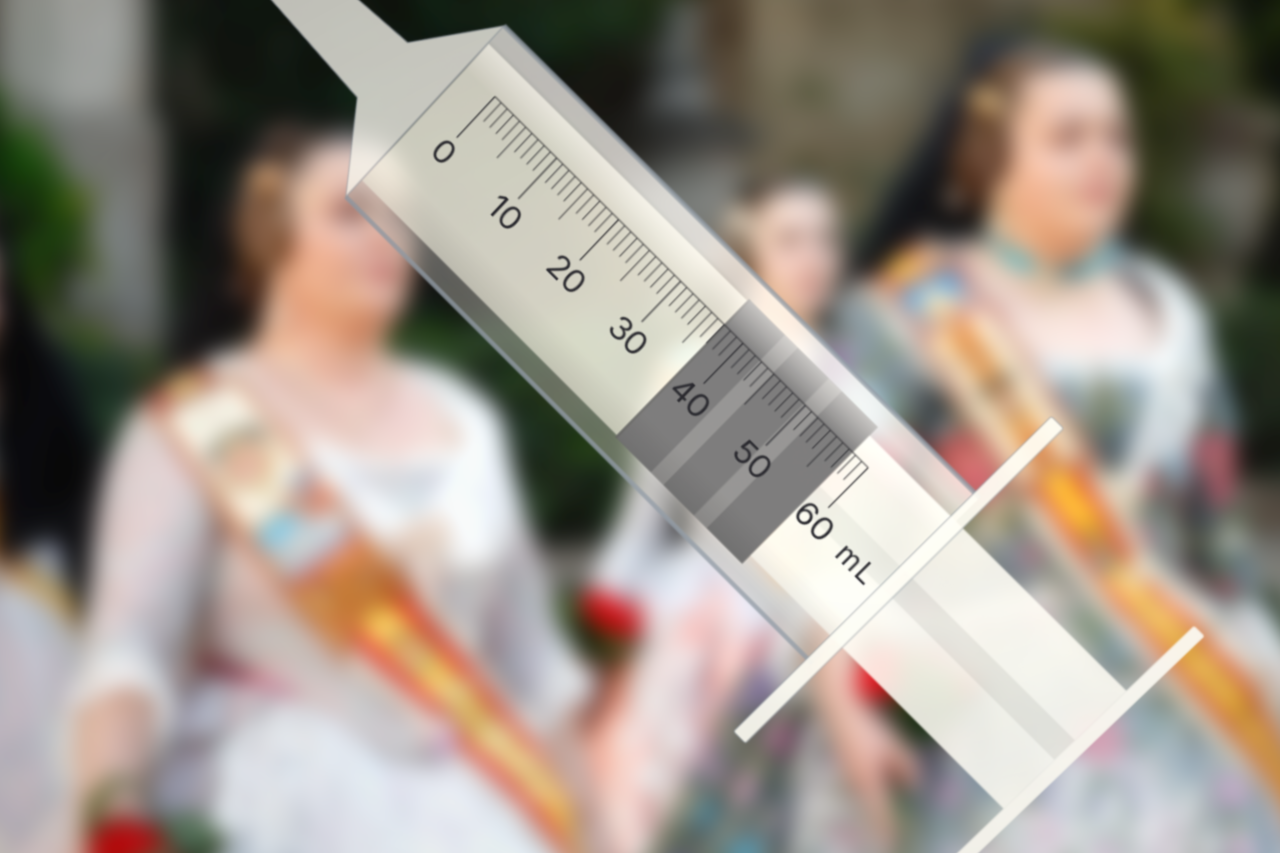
mL 37
